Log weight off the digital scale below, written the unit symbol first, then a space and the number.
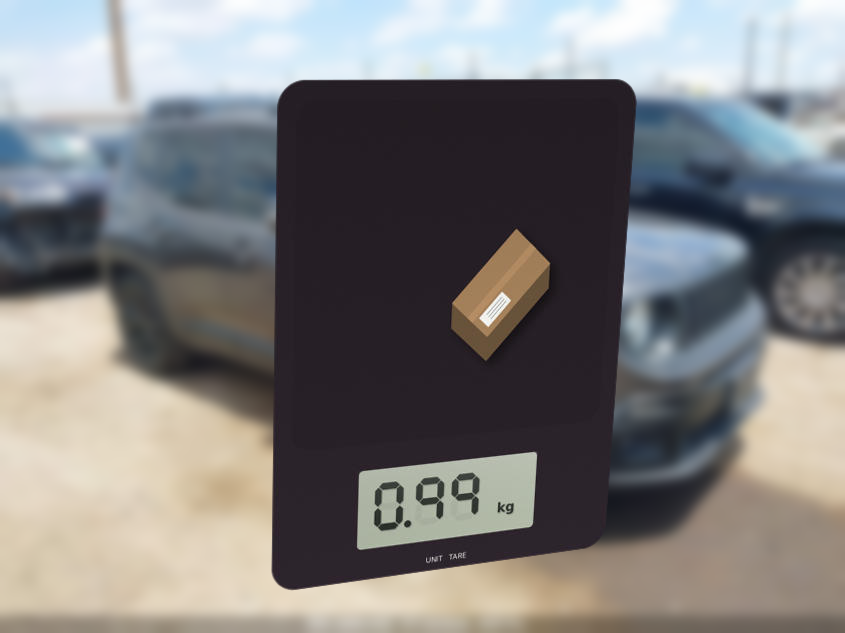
kg 0.99
